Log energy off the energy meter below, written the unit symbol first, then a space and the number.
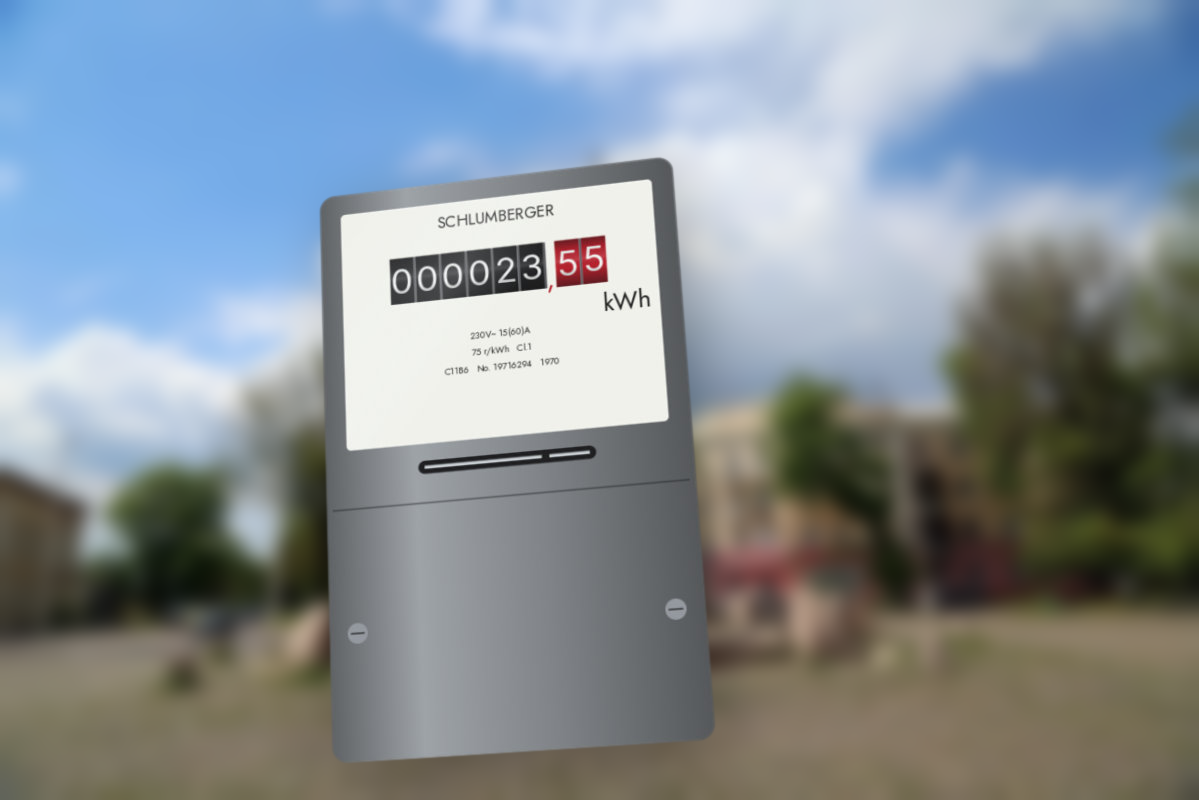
kWh 23.55
